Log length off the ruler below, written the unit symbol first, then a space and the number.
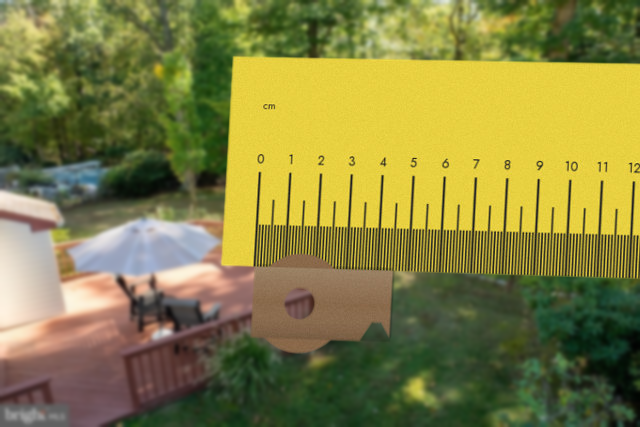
cm 4.5
